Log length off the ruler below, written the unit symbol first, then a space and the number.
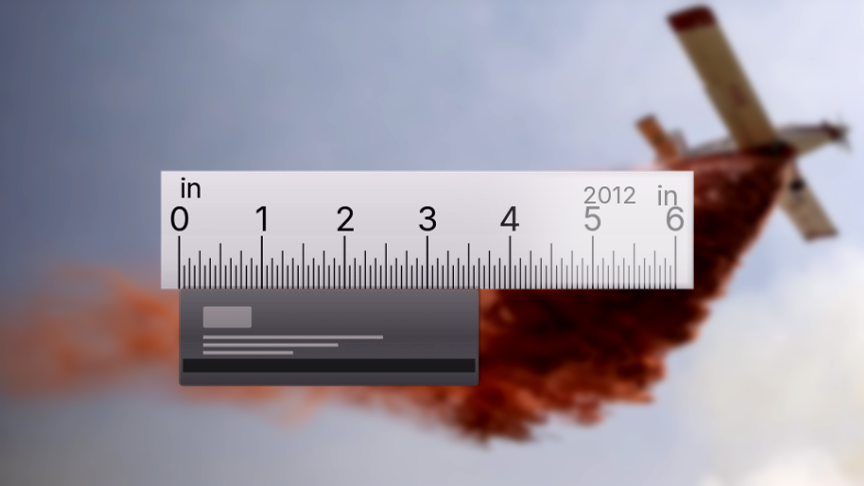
in 3.625
